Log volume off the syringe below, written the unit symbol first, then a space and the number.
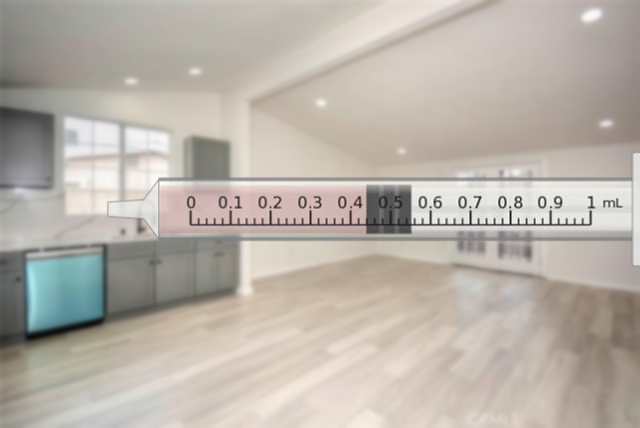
mL 0.44
